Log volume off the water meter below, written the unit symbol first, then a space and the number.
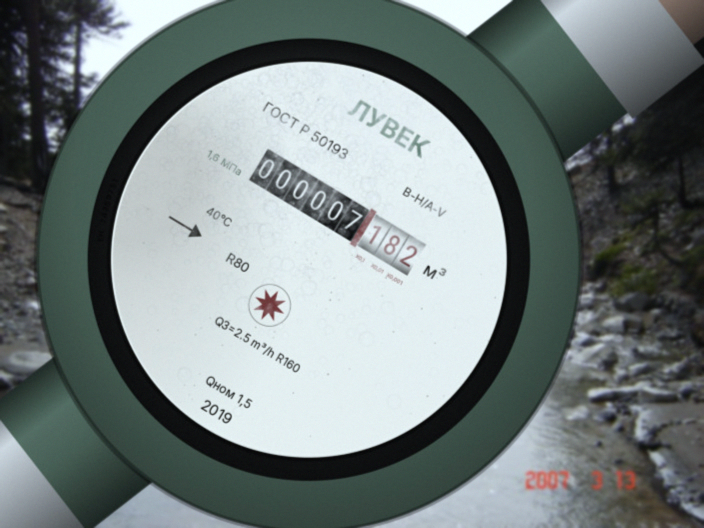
m³ 7.182
